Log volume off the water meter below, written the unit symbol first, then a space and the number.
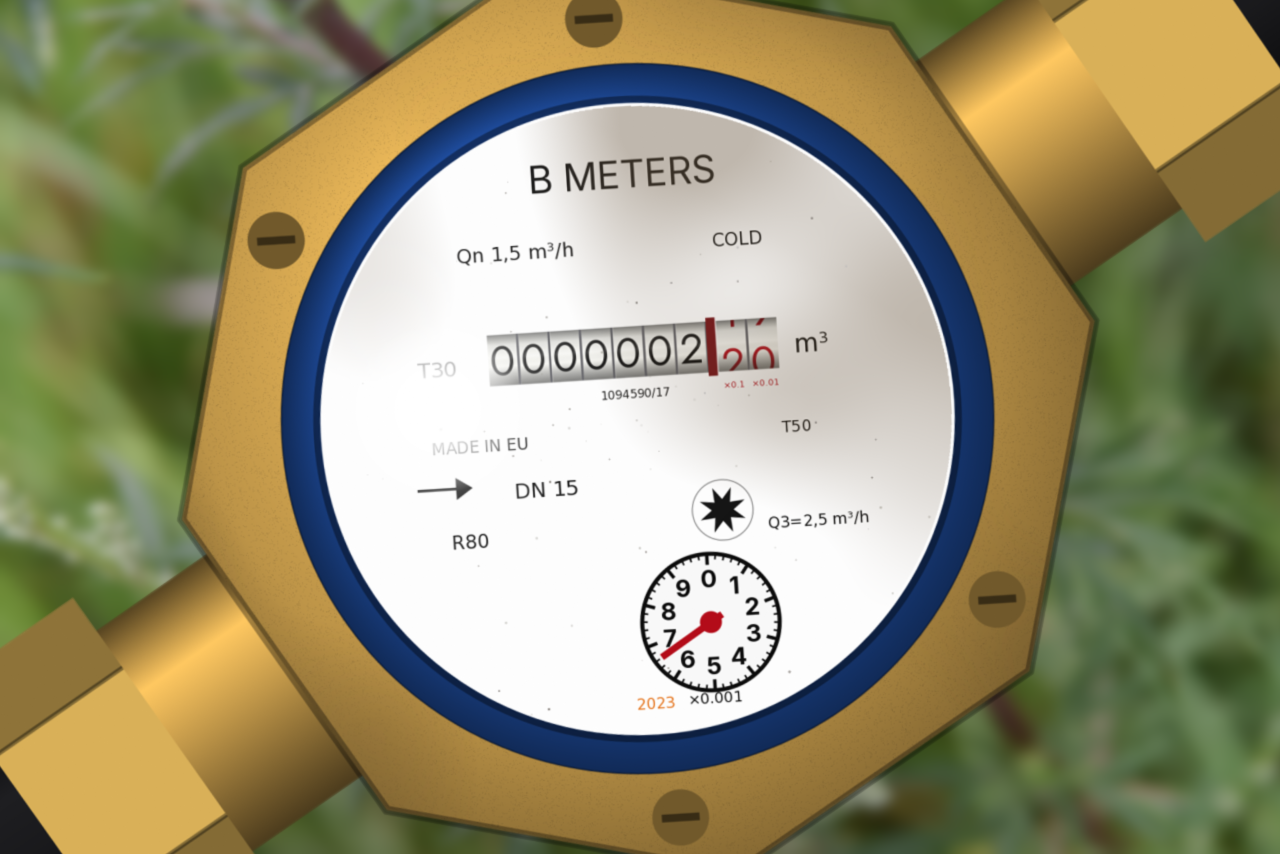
m³ 2.196
